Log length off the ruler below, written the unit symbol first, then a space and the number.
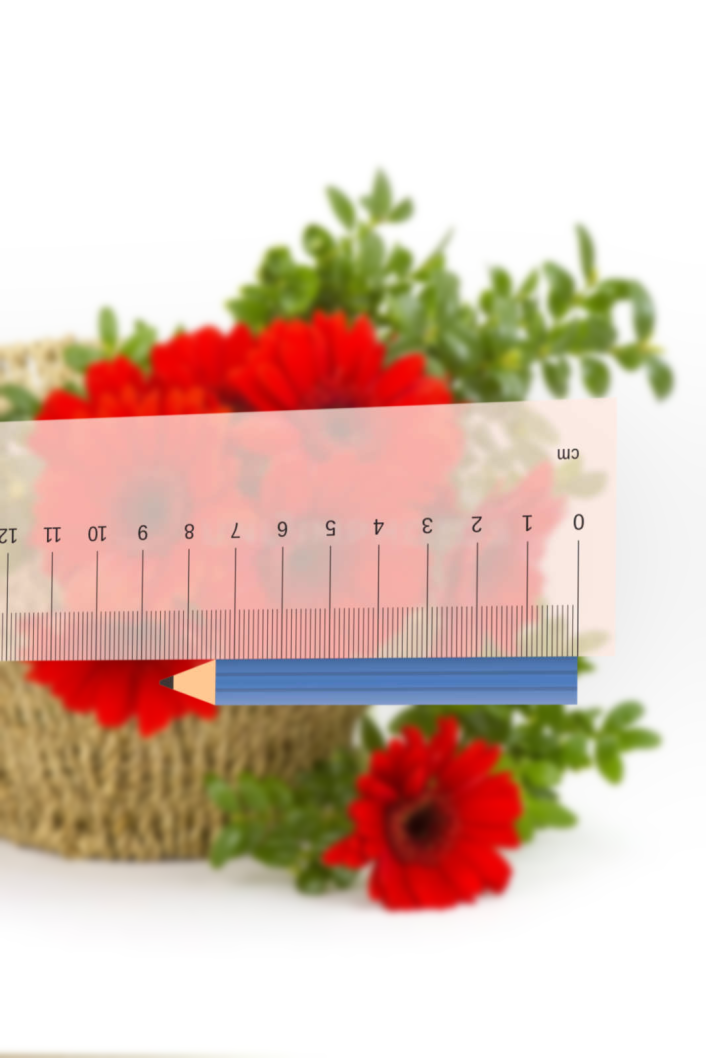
cm 8.6
